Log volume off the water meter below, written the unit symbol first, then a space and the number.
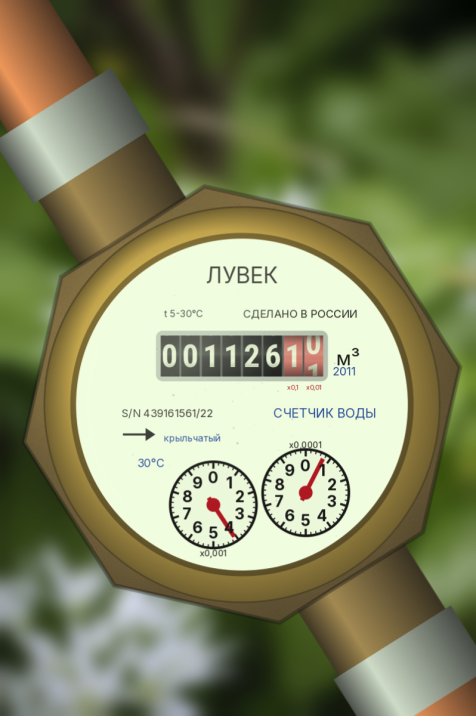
m³ 1126.1040
